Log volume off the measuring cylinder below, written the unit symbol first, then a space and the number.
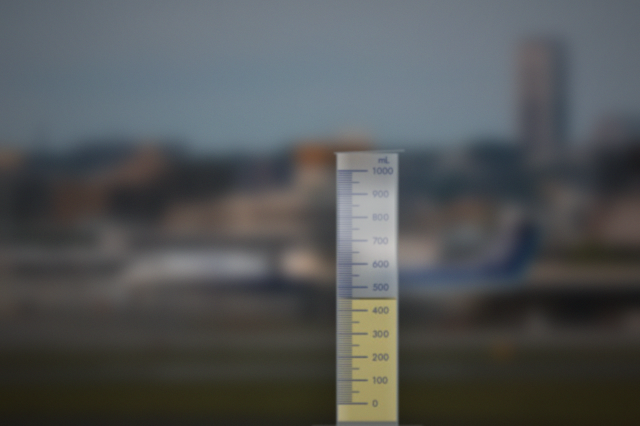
mL 450
